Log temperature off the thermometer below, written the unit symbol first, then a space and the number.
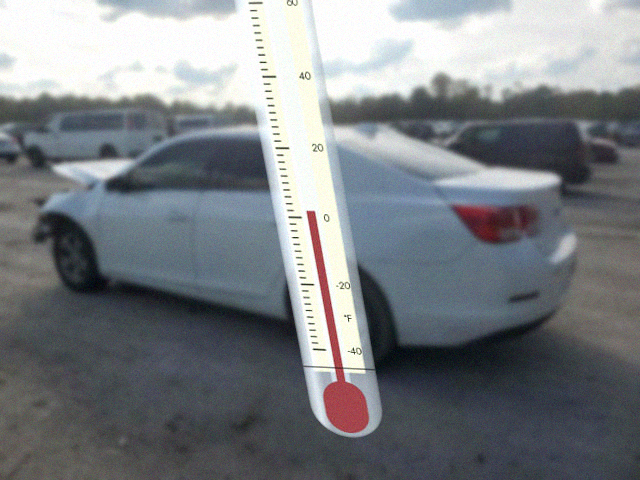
°F 2
